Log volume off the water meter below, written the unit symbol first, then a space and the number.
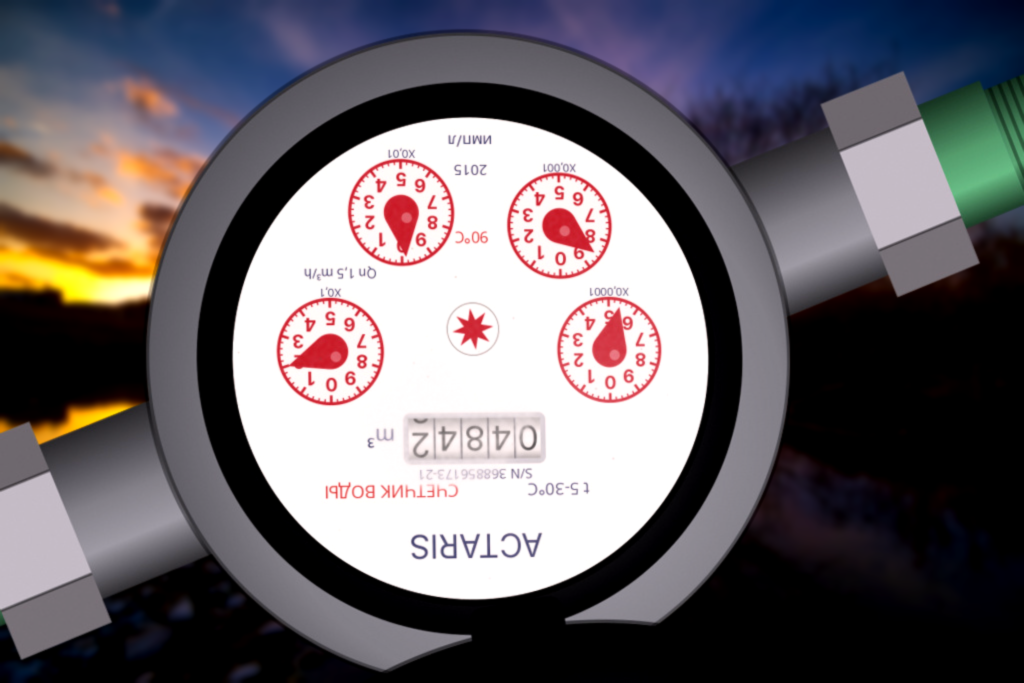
m³ 4842.1985
